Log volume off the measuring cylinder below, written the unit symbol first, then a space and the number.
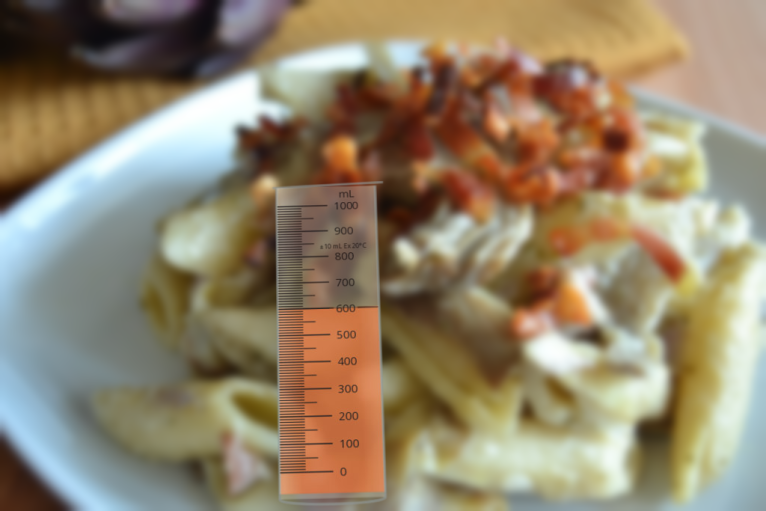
mL 600
